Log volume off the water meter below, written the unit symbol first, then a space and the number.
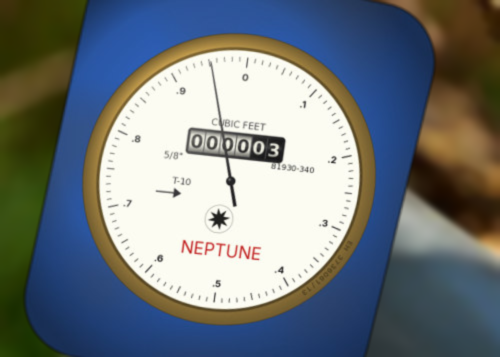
ft³ 2.95
